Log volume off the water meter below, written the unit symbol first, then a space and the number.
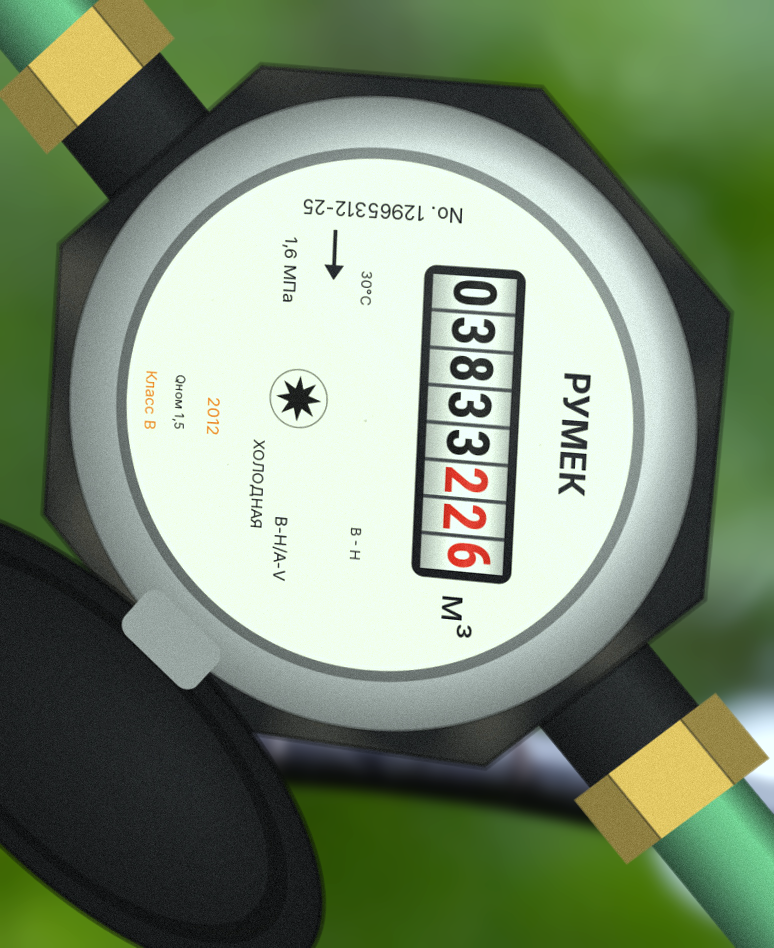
m³ 3833.226
